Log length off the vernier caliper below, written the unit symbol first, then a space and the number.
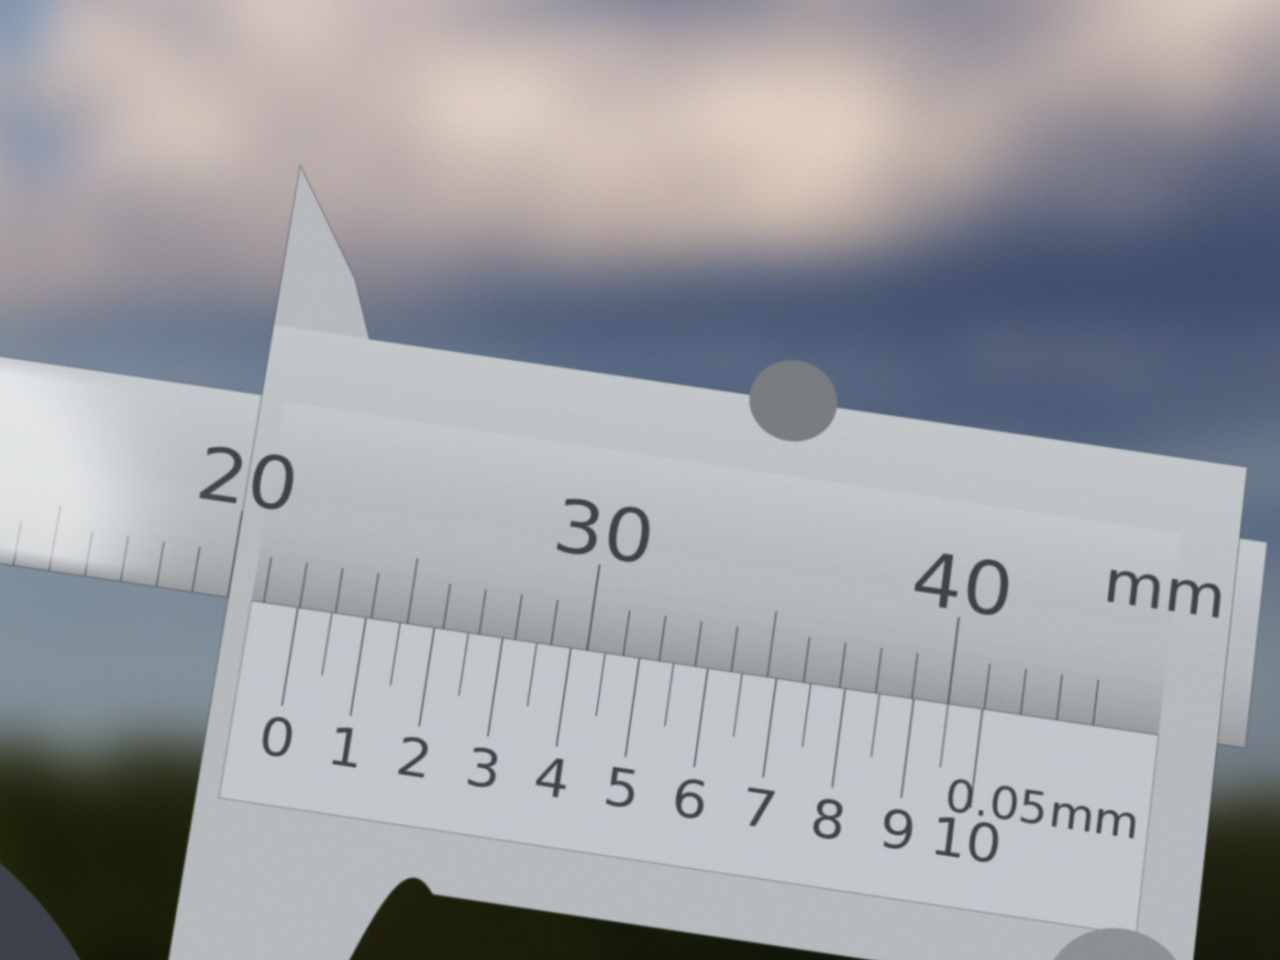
mm 21.95
